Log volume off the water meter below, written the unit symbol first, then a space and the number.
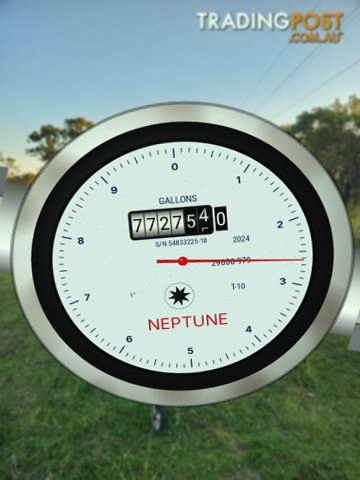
gal 7727542.6
